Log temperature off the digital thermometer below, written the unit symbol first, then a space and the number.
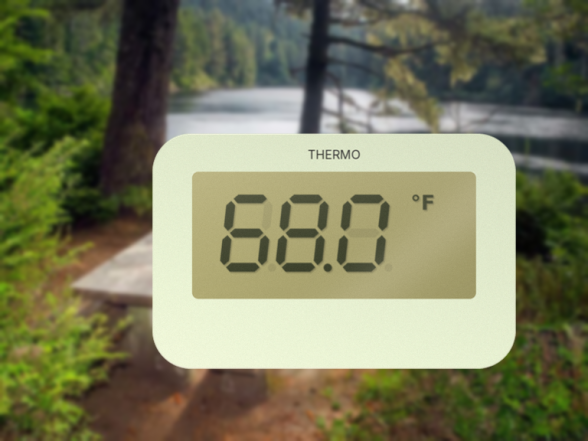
°F 68.0
